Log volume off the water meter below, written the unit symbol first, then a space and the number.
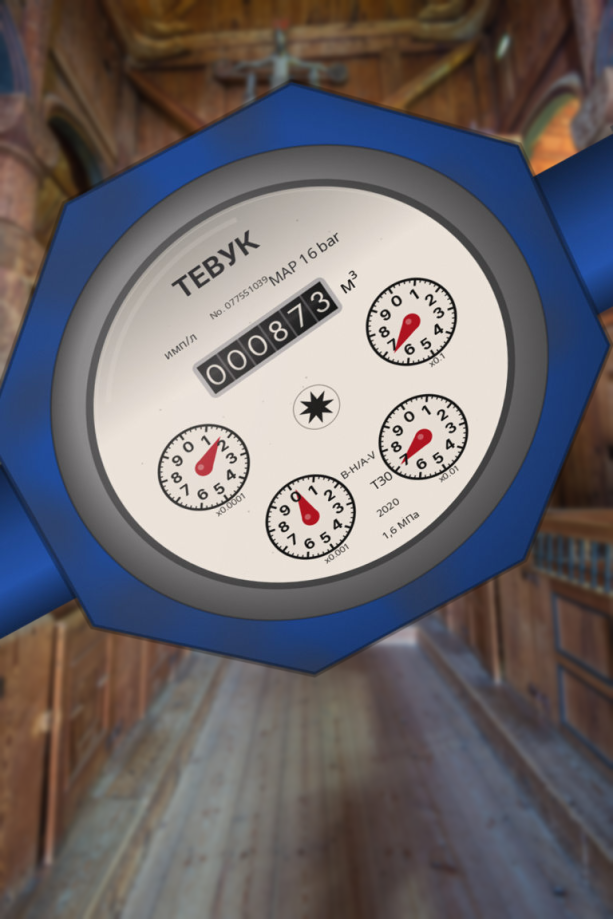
m³ 873.6701
